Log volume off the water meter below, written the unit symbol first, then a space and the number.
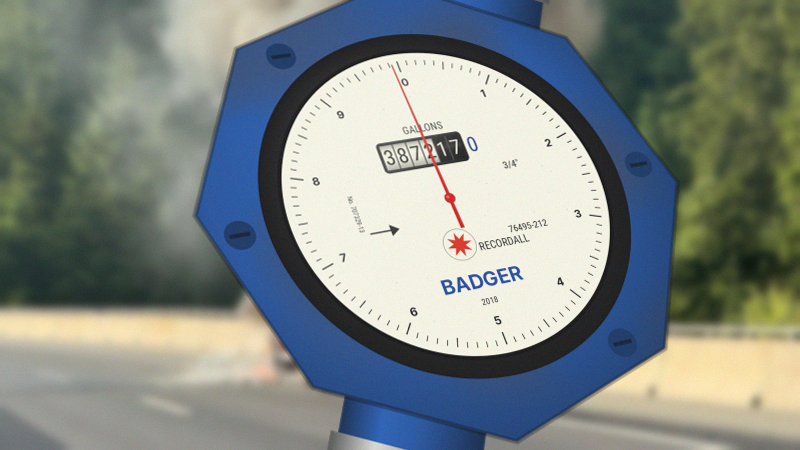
gal 3872169.9
